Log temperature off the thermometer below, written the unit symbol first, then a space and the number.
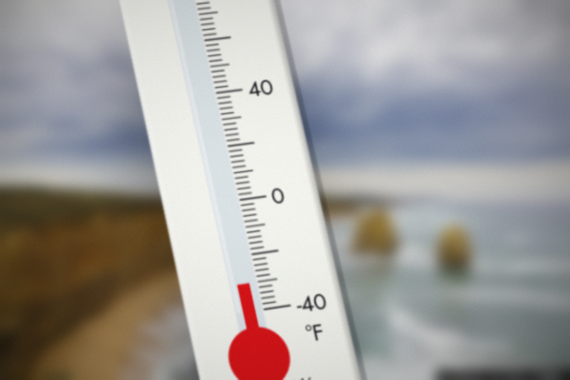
°F -30
